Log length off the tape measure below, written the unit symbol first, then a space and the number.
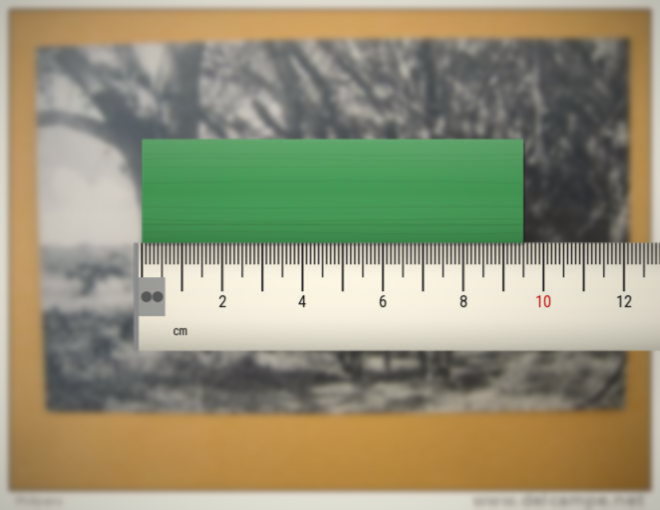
cm 9.5
